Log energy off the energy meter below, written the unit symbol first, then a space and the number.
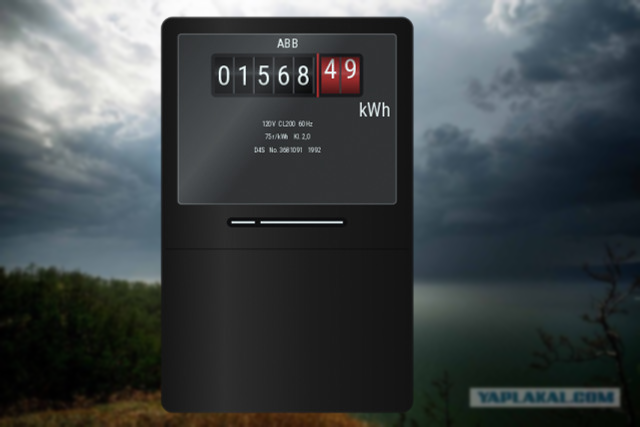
kWh 1568.49
